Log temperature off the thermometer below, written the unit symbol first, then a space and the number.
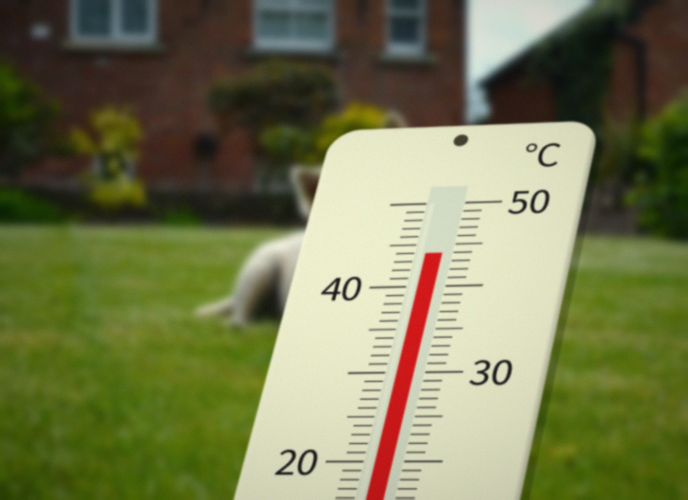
°C 44
